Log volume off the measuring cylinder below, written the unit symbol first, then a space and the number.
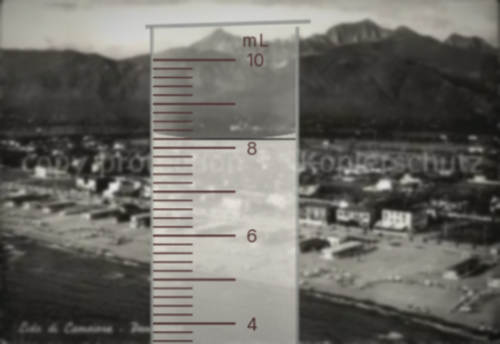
mL 8.2
